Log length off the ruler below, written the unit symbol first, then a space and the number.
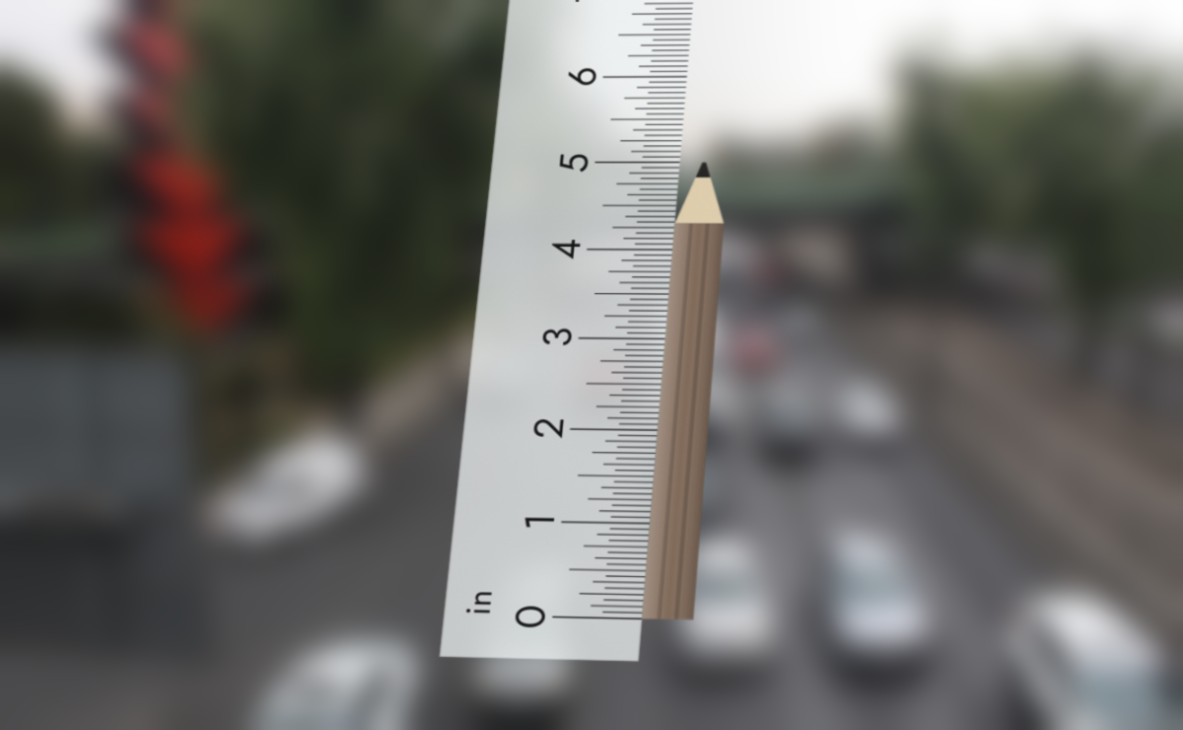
in 5
